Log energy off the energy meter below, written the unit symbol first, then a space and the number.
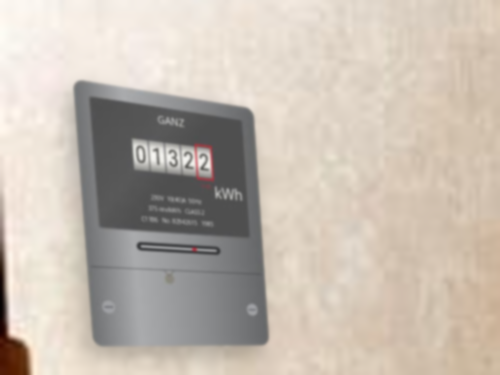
kWh 132.2
